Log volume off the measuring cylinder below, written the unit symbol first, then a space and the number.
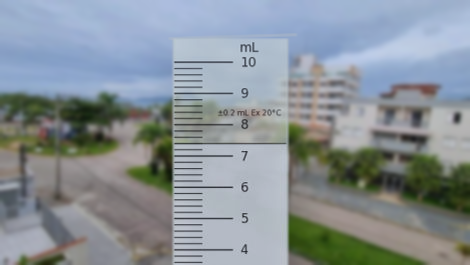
mL 7.4
